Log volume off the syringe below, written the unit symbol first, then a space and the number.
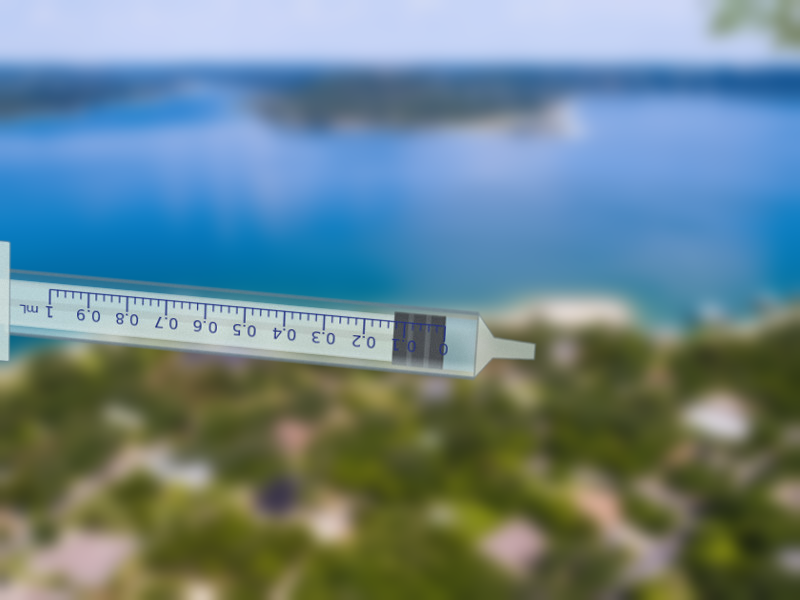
mL 0
